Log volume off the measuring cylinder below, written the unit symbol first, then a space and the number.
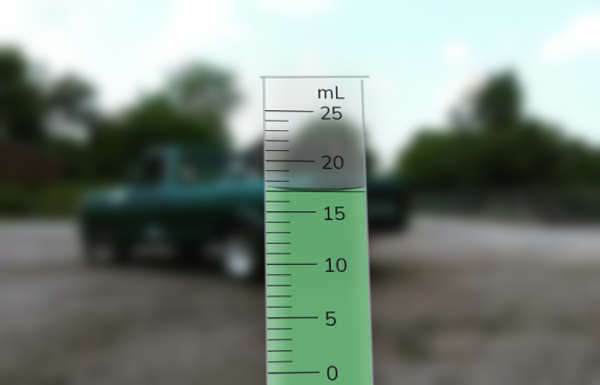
mL 17
